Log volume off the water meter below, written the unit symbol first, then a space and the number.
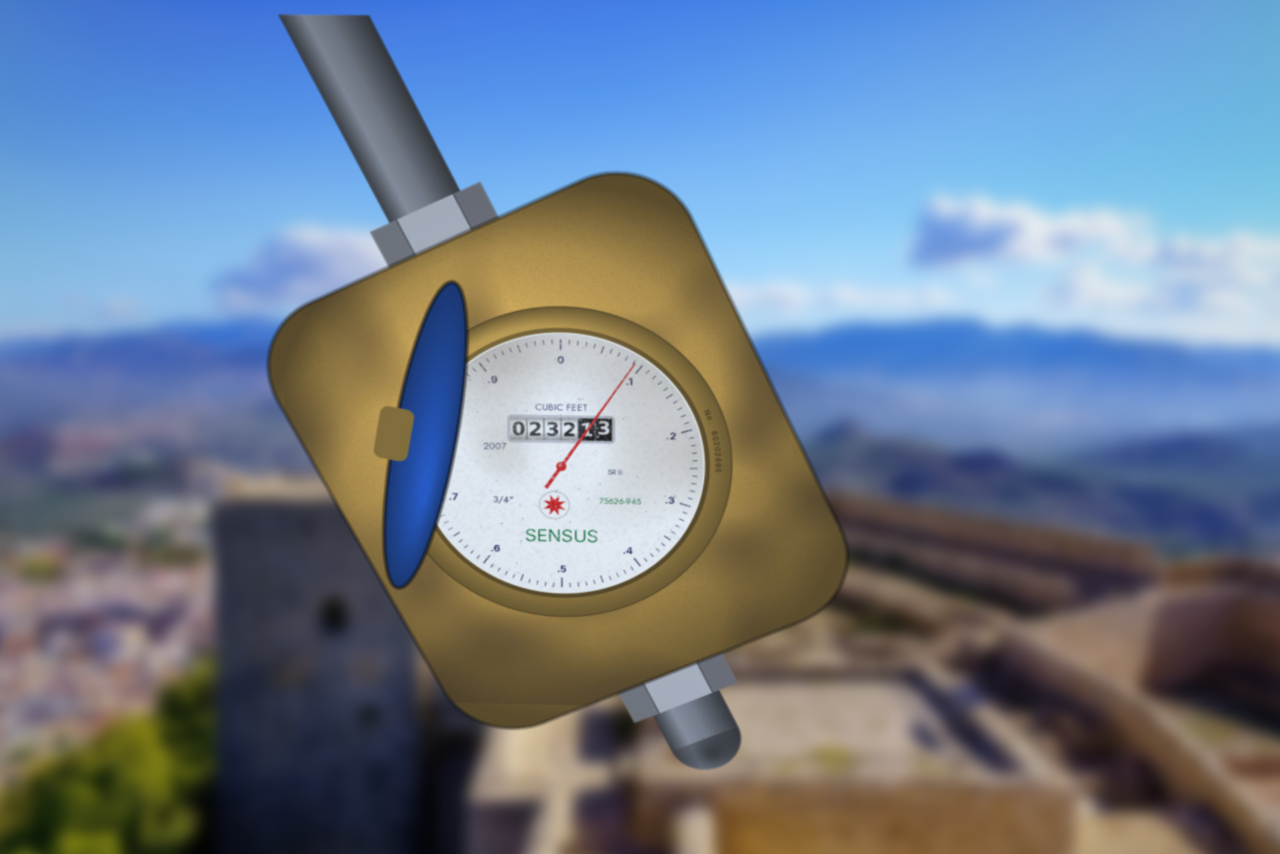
ft³ 23213.09
